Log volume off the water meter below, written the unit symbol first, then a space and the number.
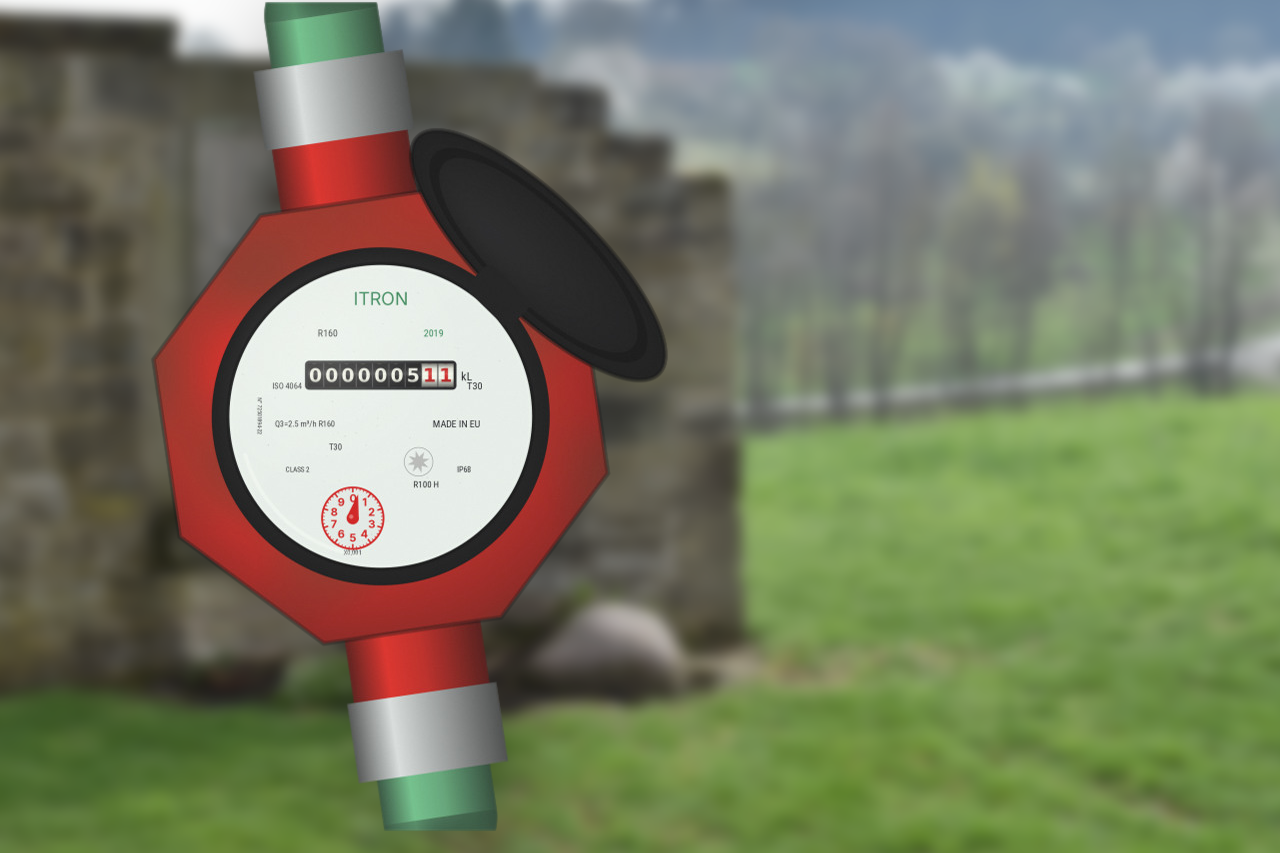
kL 5.110
